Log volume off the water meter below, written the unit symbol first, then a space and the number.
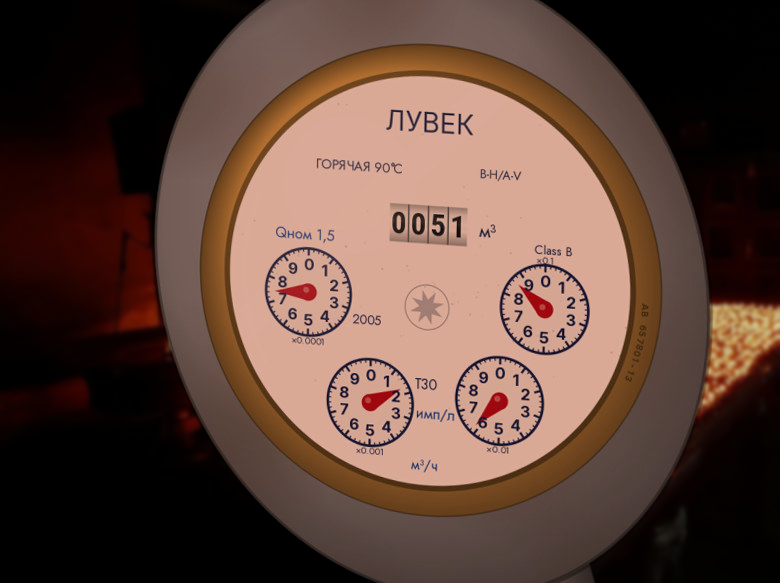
m³ 51.8617
